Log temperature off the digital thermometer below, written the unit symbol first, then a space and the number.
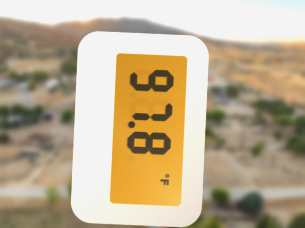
°F 97.8
